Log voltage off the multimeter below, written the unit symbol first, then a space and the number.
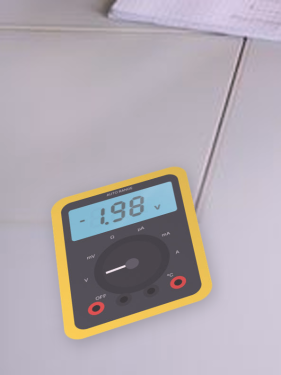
V -1.98
